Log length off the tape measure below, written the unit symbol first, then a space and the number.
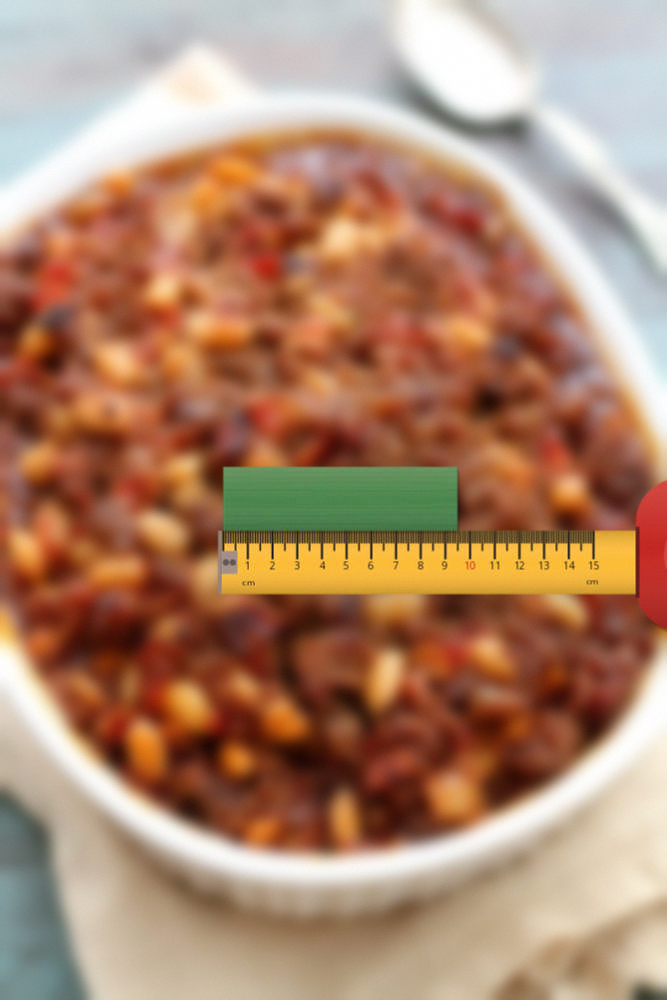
cm 9.5
